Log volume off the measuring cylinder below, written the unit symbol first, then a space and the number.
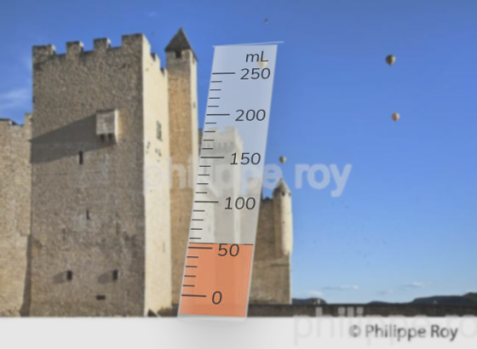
mL 55
